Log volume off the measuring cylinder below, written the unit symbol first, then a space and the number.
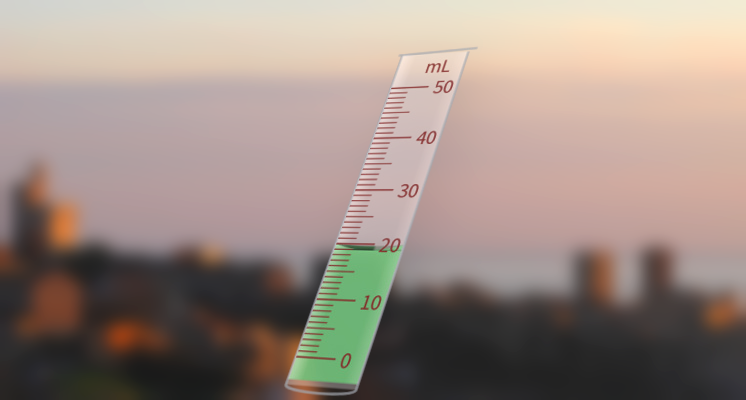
mL 19
